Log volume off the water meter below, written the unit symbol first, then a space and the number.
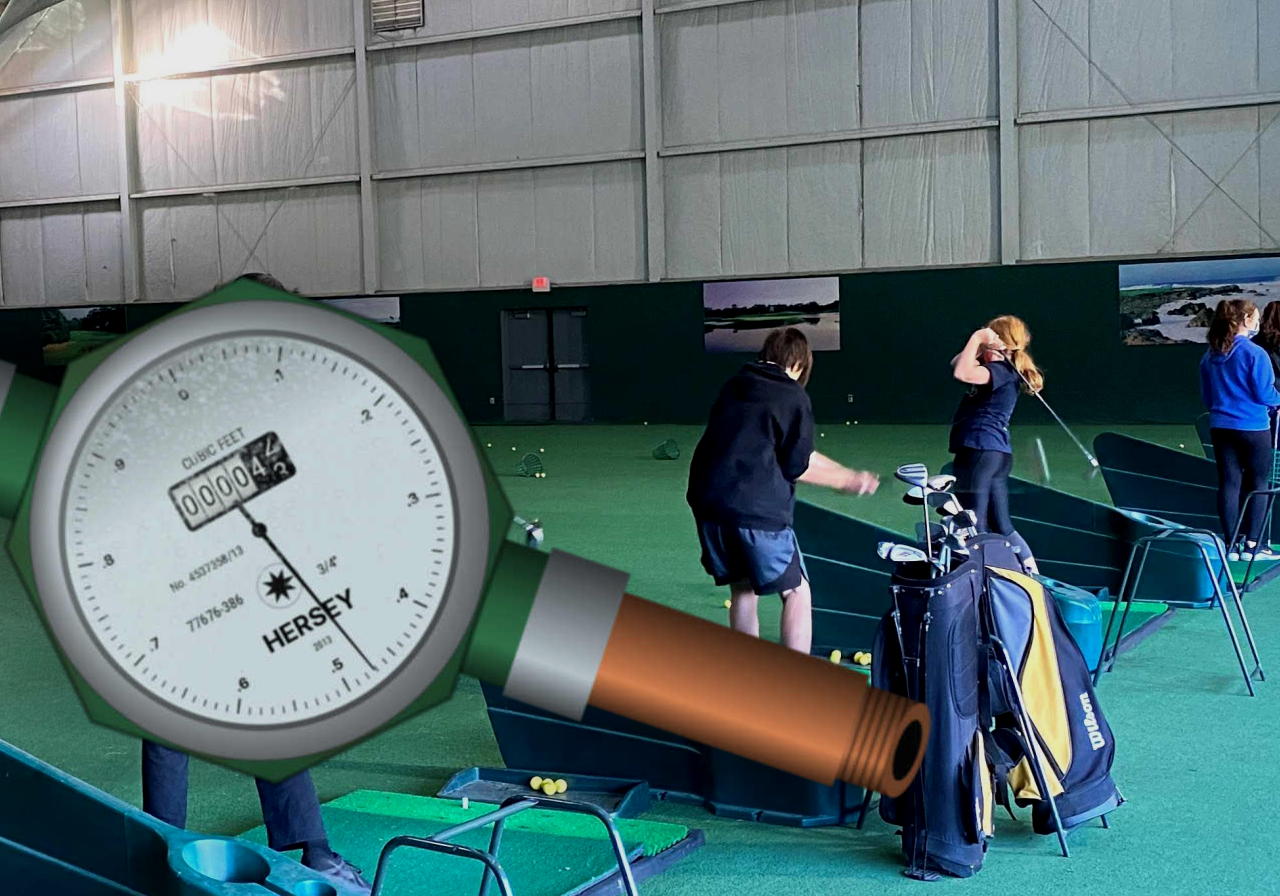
ft³ 42.47
